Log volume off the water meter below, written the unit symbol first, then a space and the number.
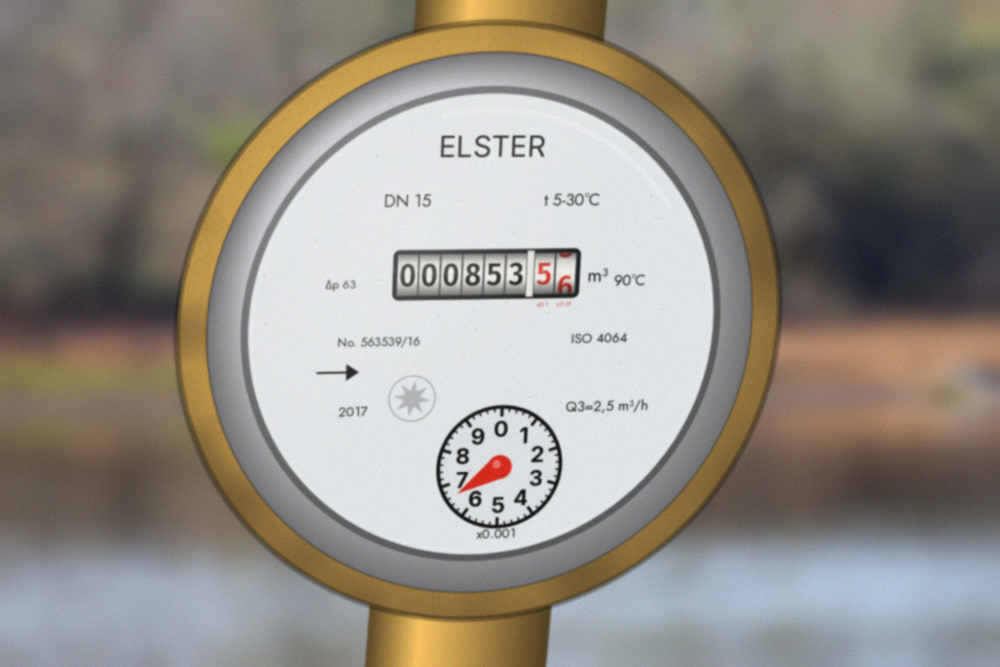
m³ 853.556
